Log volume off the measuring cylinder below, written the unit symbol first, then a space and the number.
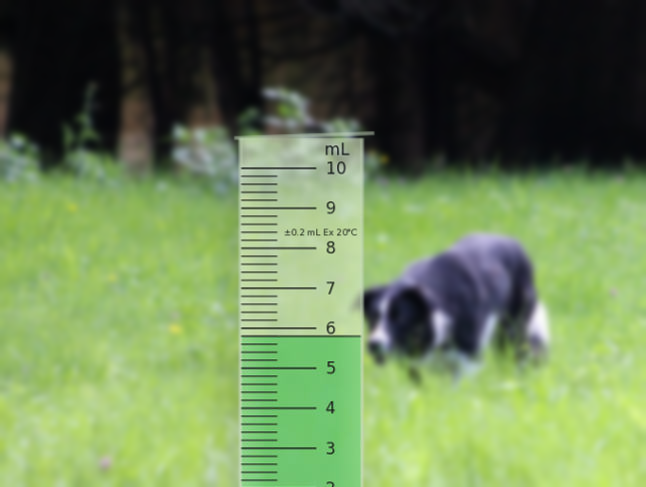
mL 5.8
